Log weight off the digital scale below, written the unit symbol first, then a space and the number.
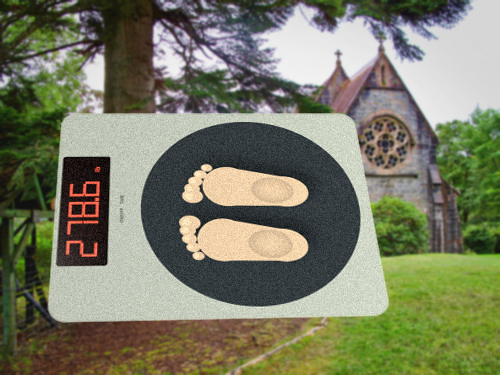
lb 278.6
